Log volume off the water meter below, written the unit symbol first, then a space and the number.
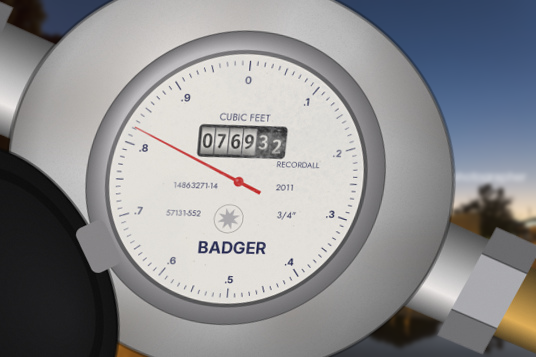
ft³ 76931.82
